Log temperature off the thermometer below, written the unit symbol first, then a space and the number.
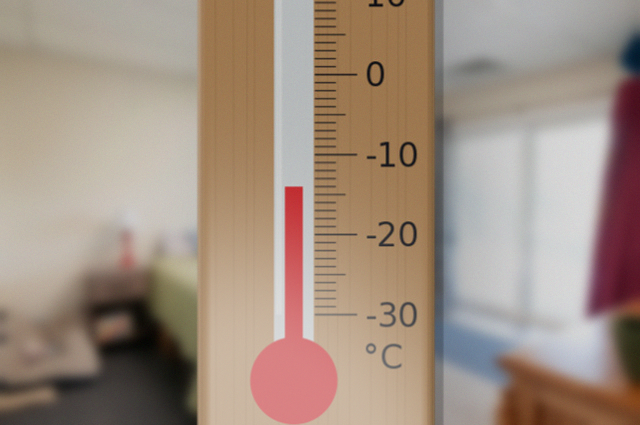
°C -14
